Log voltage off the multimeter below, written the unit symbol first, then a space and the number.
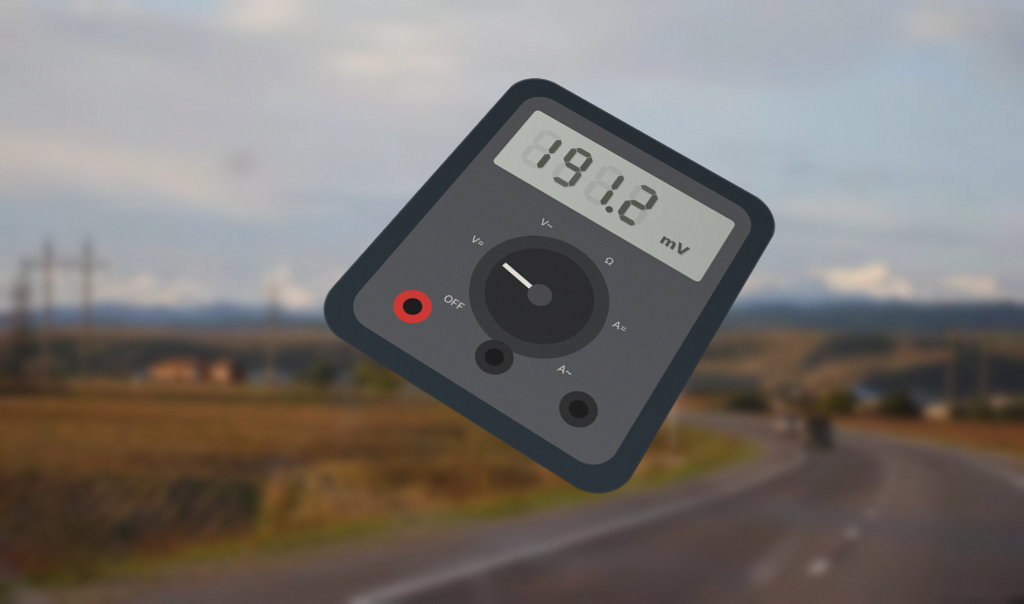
mV 191.2
